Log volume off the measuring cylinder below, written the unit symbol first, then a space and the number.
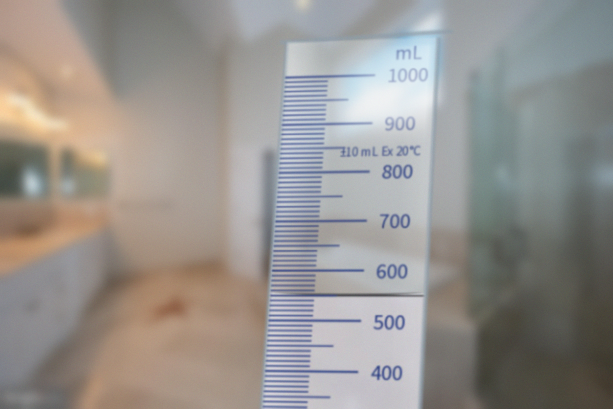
mL 550
